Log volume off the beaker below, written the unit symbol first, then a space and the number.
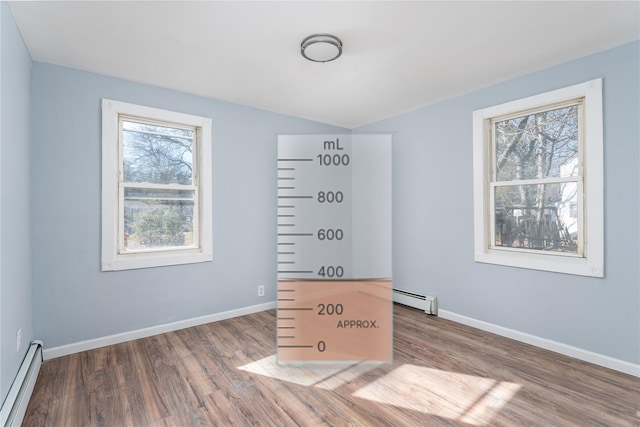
mL 350
